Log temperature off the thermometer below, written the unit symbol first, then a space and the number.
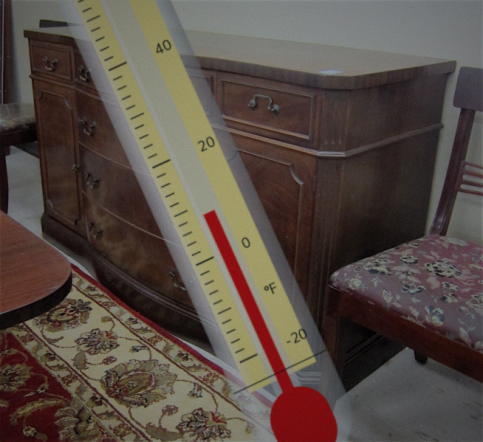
°F 8
